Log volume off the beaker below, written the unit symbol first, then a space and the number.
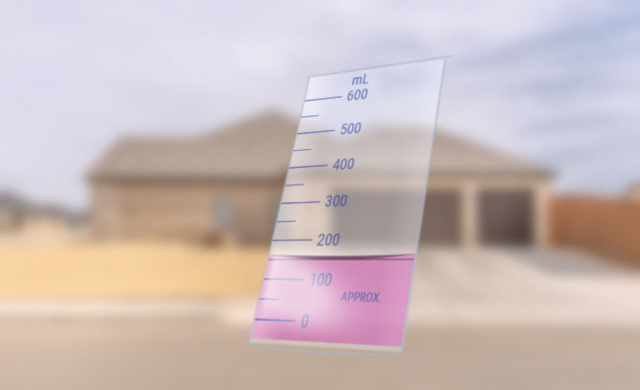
mL 150
